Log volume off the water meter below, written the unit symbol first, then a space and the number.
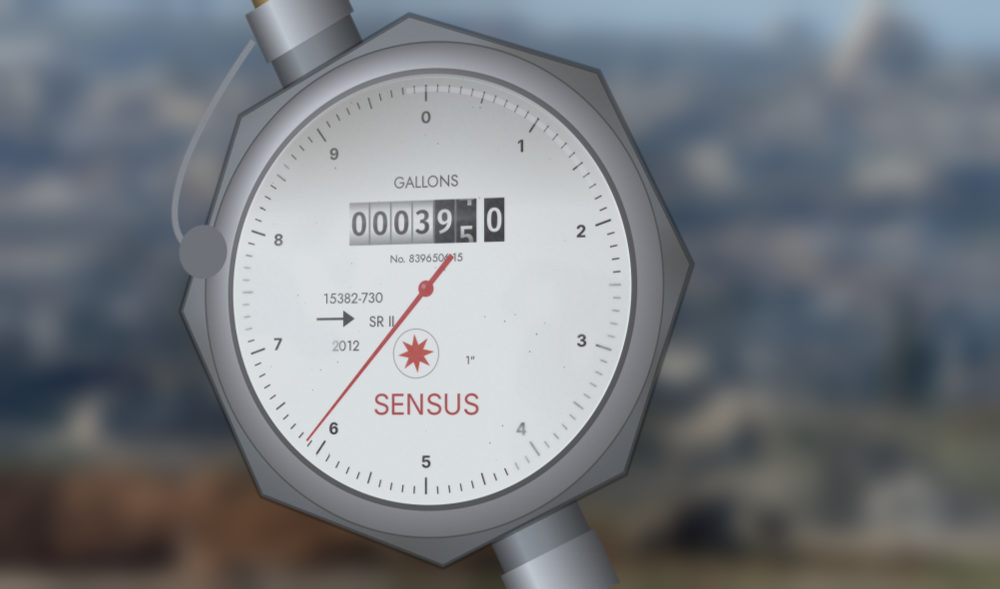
gal 3946.1
